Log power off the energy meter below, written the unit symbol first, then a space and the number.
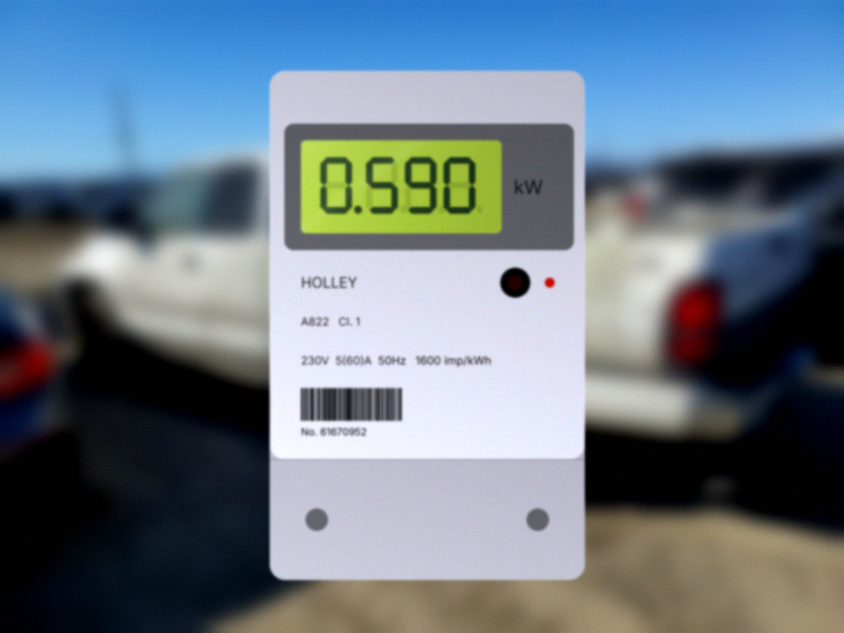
kW 0.590
